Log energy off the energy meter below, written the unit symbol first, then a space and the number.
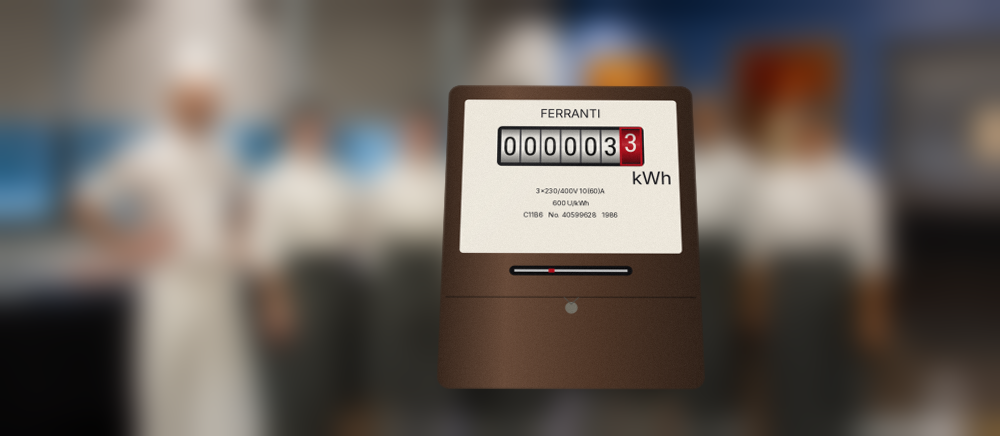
kWh 3.3
